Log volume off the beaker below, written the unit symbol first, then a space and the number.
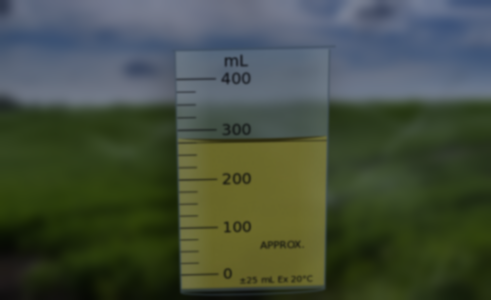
mL 275
